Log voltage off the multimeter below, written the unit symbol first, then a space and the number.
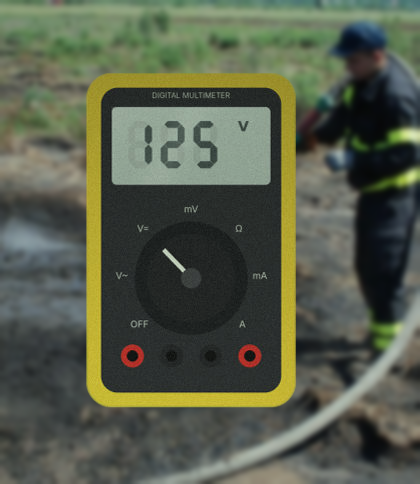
V 125
